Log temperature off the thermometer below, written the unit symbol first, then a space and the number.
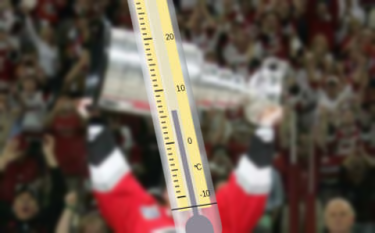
°C 6
